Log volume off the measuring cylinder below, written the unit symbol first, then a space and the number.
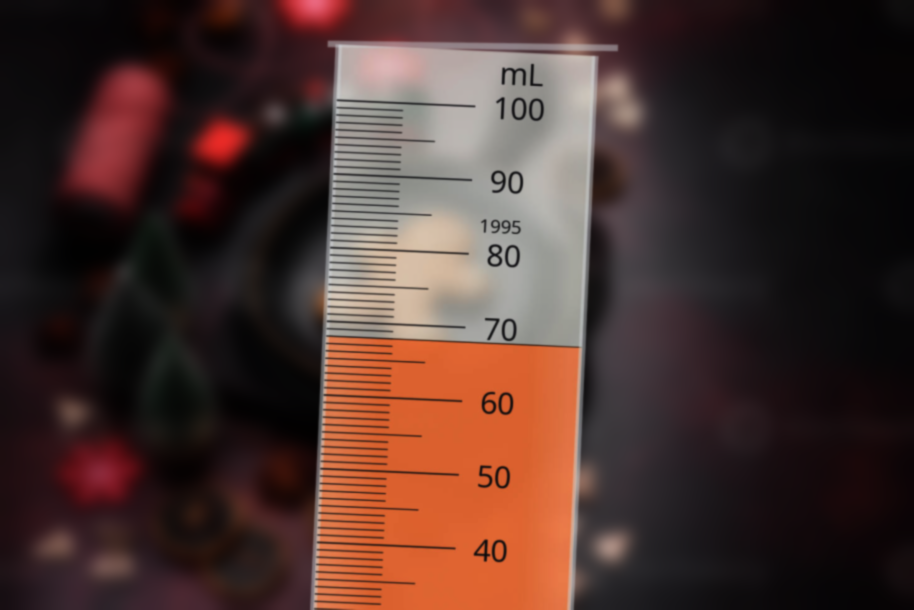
mL 68
